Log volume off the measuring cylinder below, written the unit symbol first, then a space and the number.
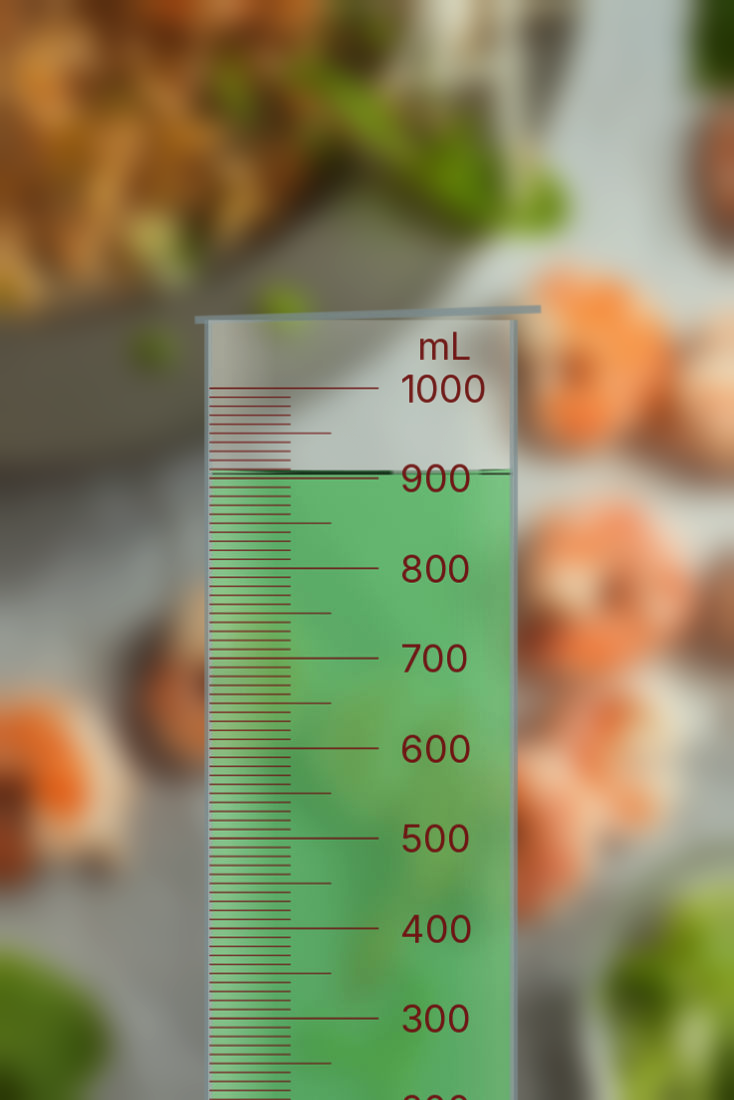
mL 905
